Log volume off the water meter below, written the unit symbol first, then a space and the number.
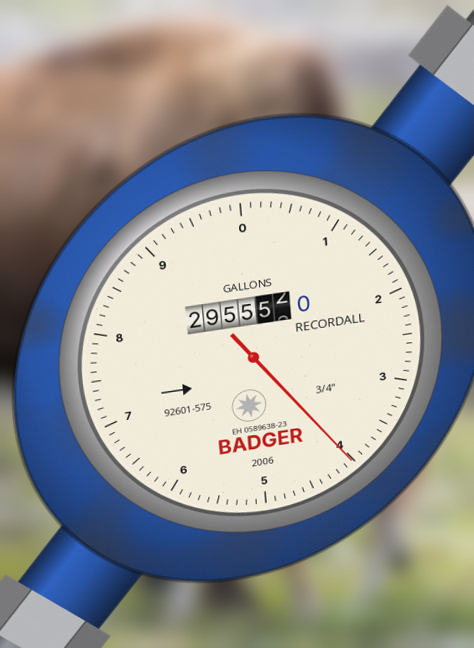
gal 2955524.0
